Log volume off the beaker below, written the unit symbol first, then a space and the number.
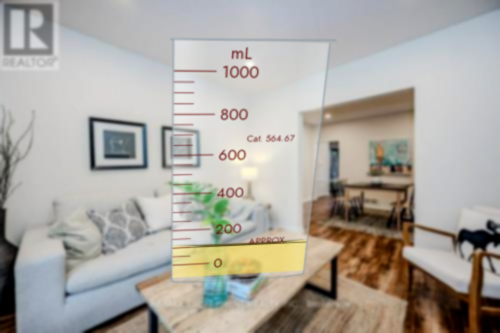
mL 100
